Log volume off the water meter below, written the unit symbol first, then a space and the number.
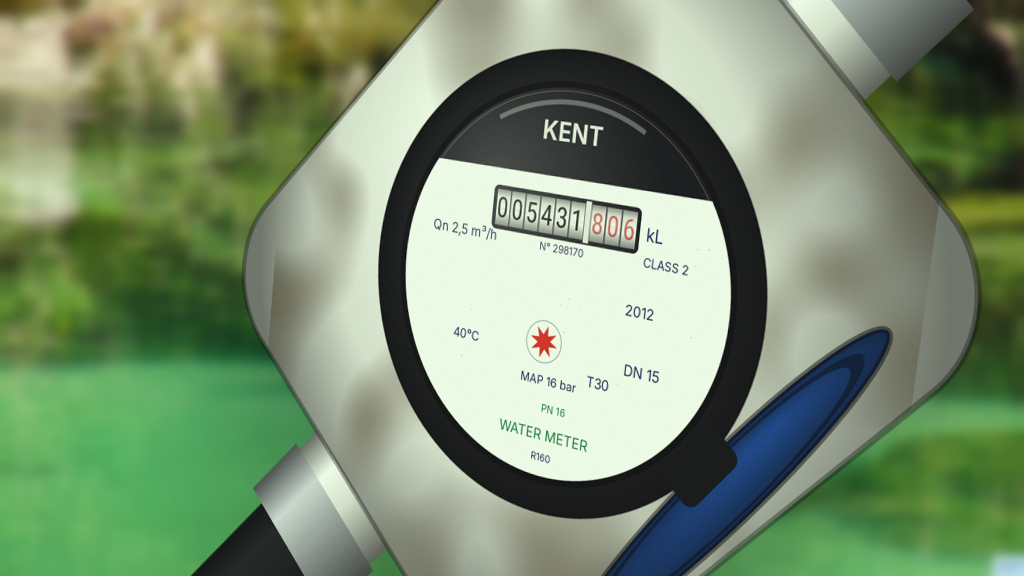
kL 5431.806
